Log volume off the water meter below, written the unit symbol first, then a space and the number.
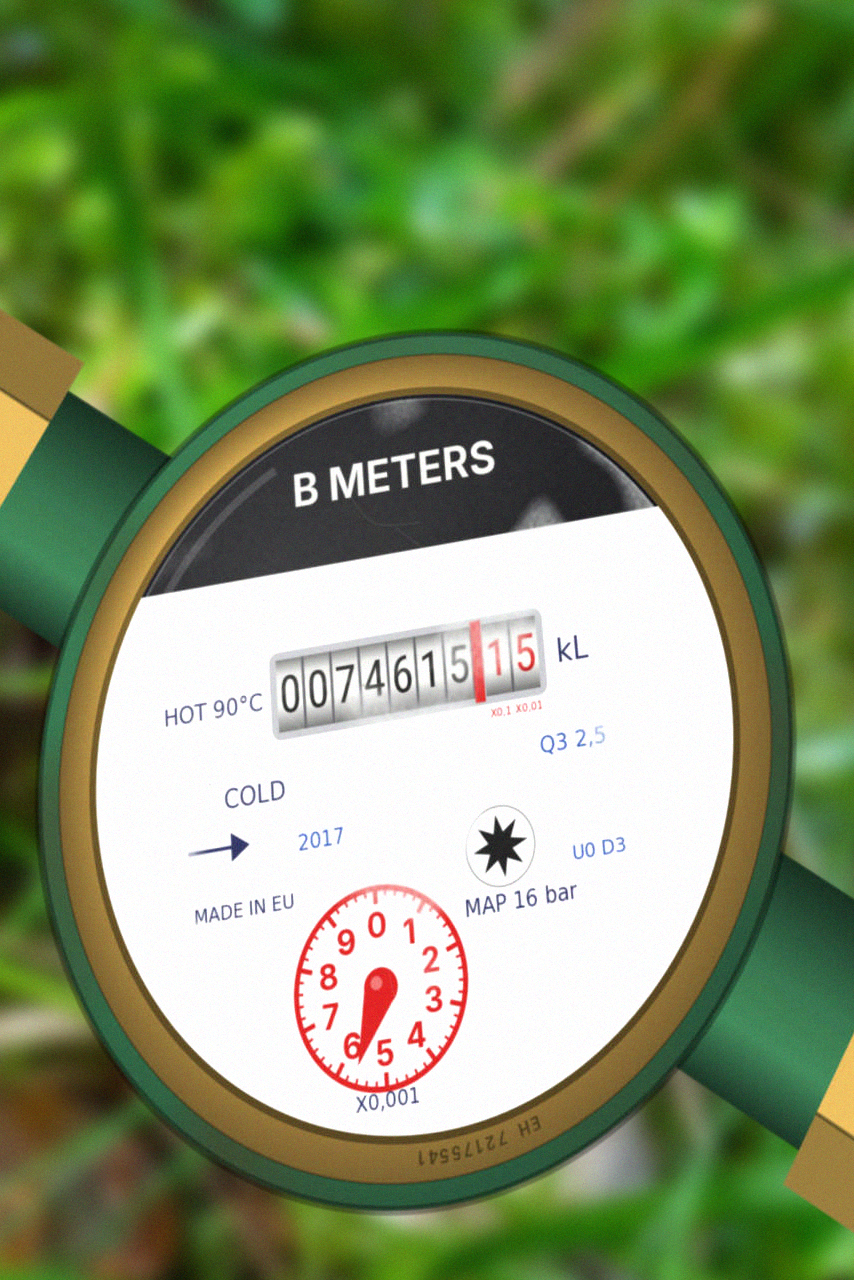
kL 74615.155
